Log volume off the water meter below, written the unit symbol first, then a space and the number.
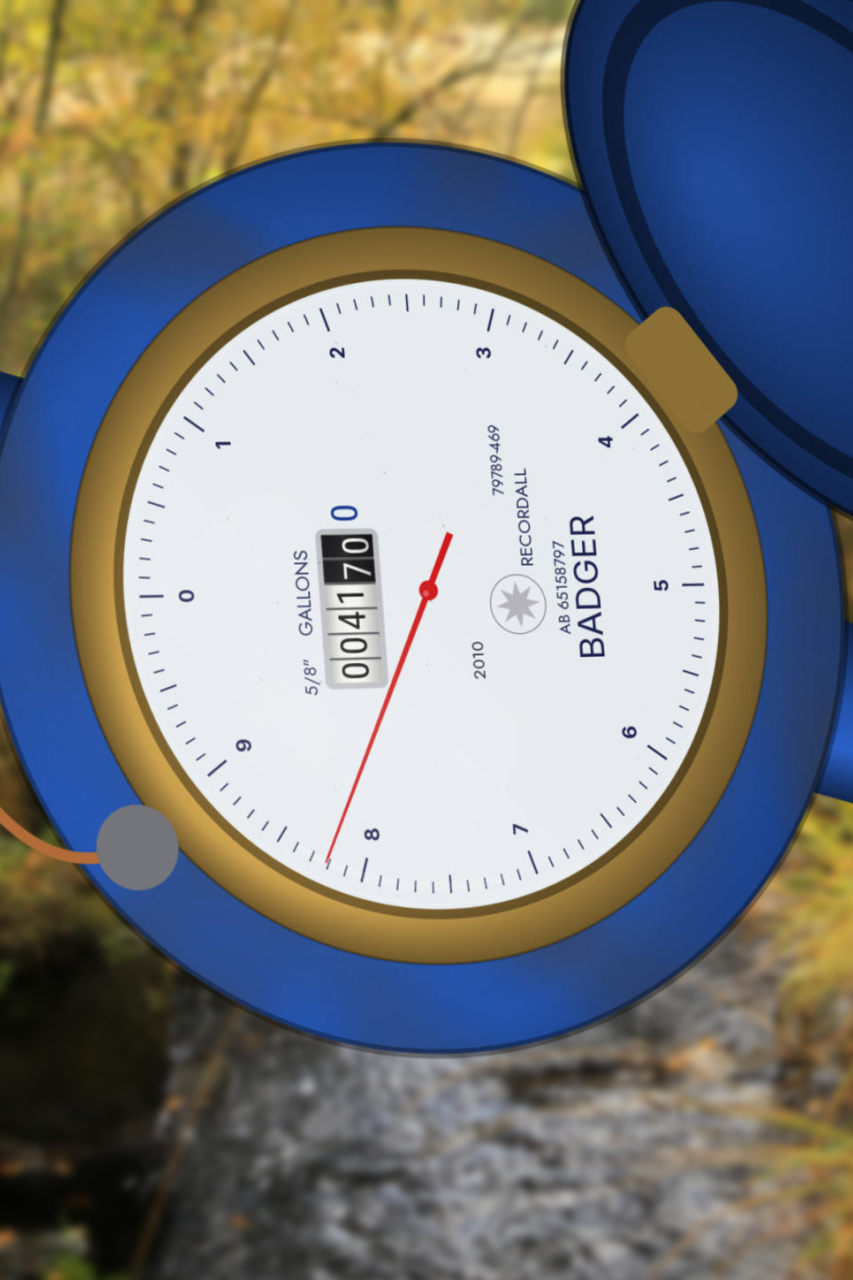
gal 41698.2
